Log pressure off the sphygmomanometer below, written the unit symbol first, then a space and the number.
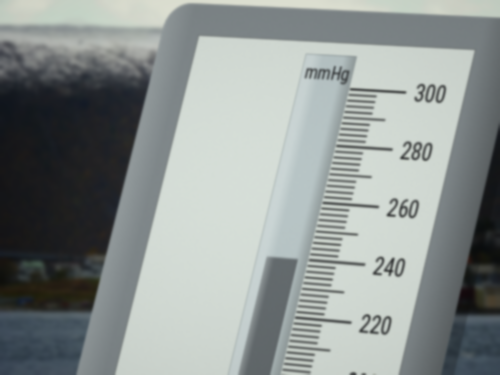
mmHg 240
